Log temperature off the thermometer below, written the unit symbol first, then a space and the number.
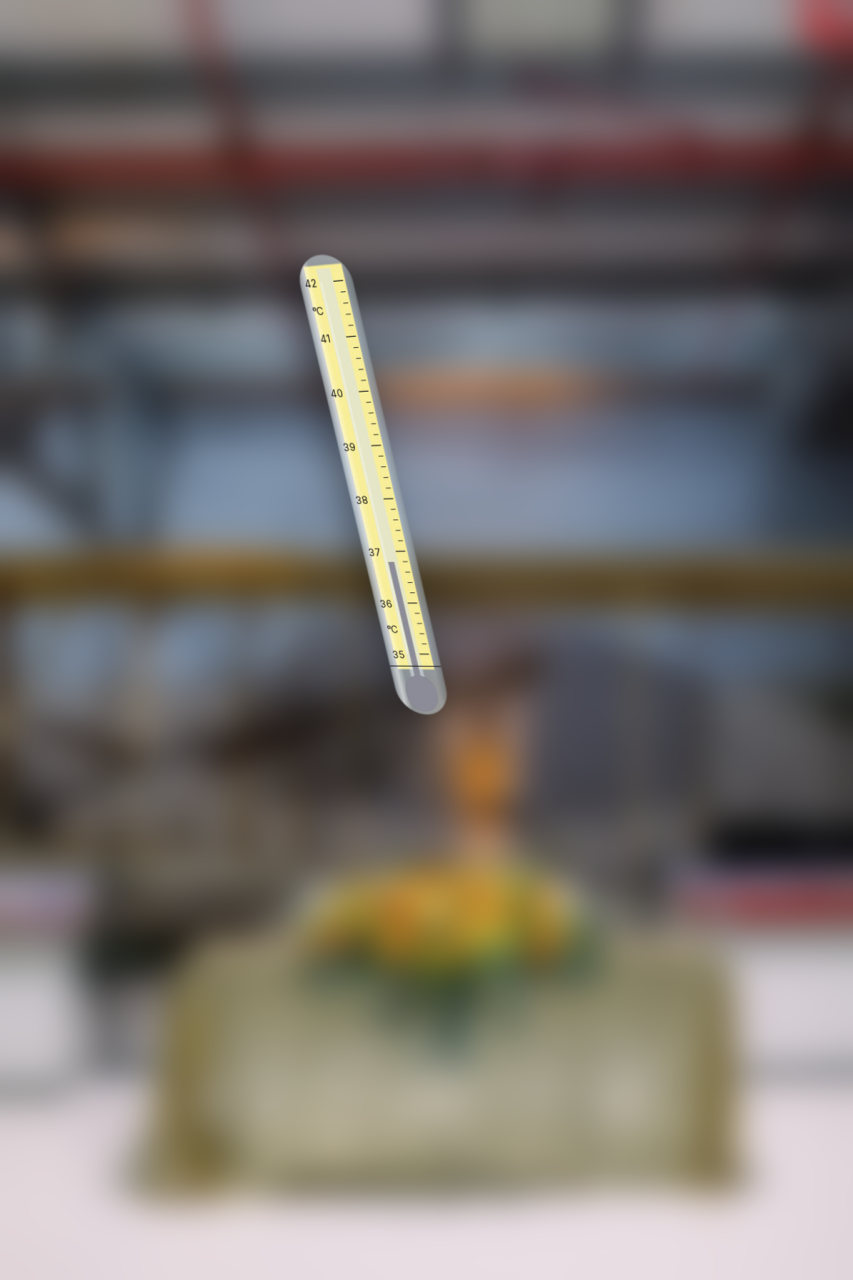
°C 36.8
